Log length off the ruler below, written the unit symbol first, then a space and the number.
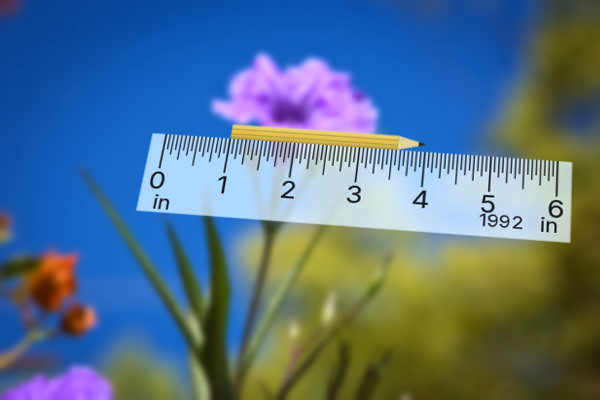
in 3
